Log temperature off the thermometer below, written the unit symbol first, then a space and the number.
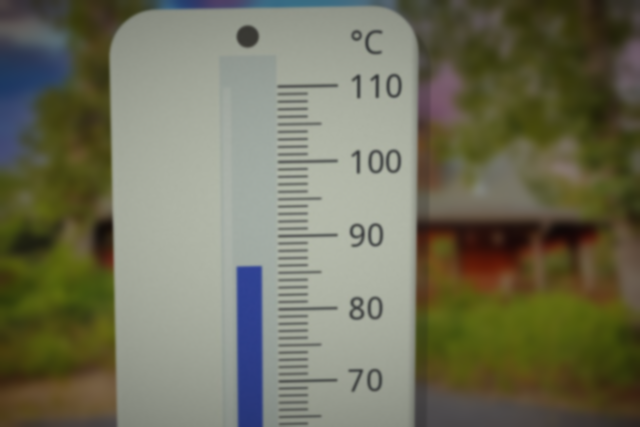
°C 86
